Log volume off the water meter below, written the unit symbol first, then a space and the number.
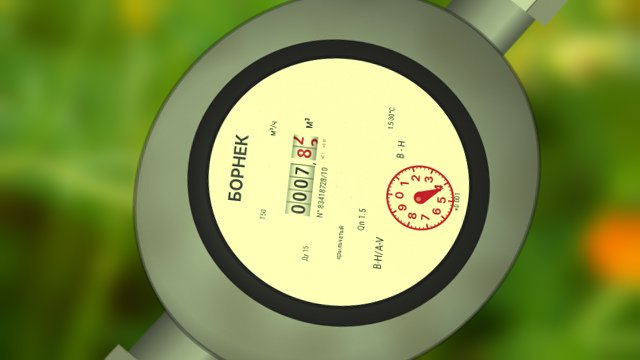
m³ 7.824
